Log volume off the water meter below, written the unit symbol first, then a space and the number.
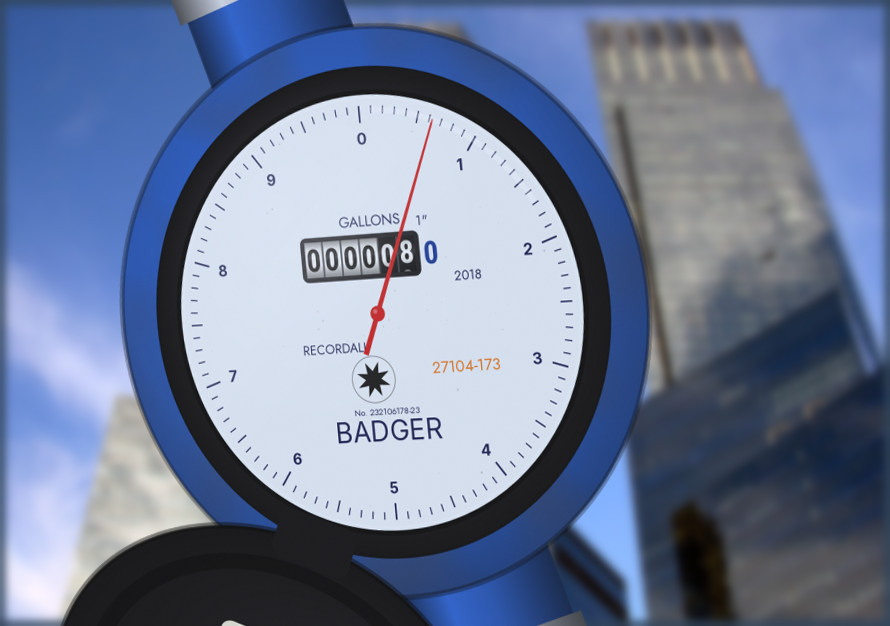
gal 80.6
